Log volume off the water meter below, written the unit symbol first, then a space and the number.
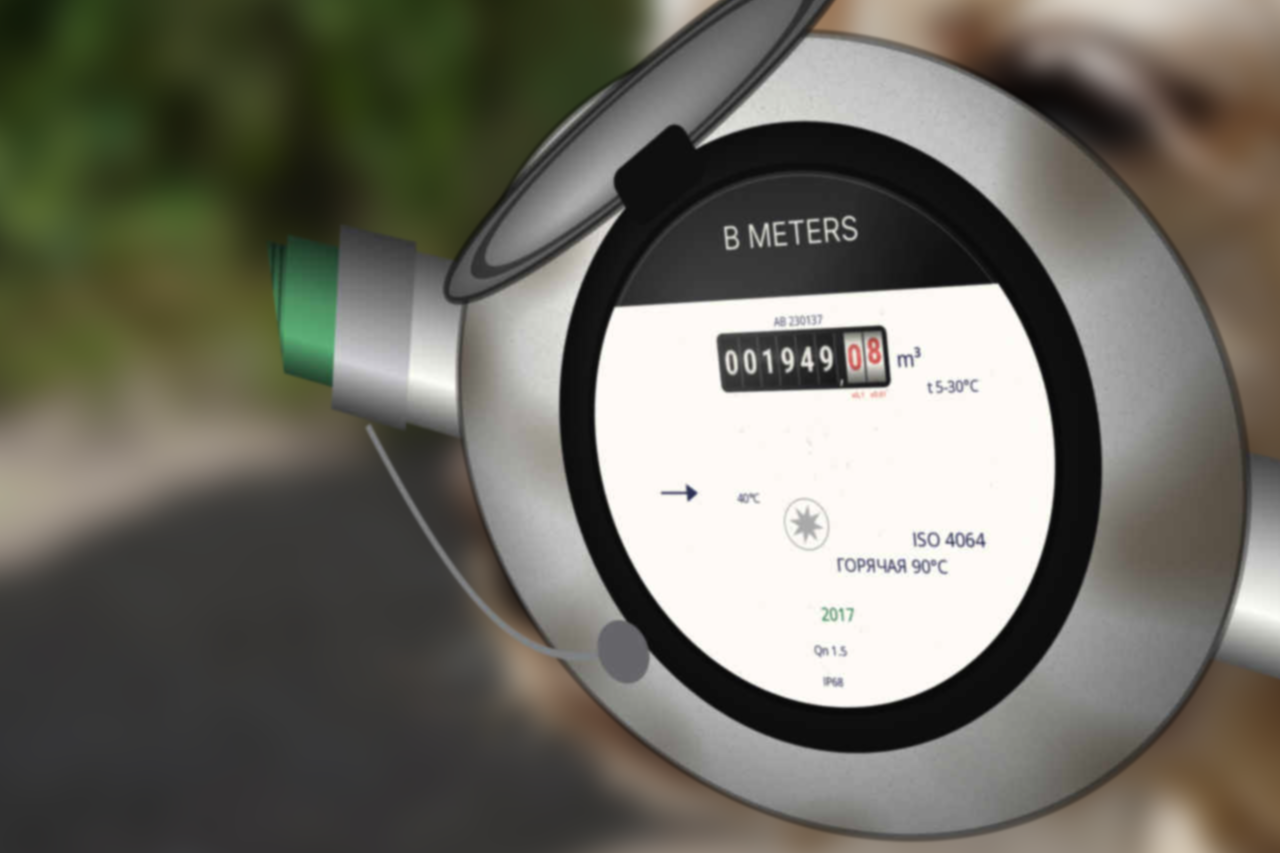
m³ 1949.08
